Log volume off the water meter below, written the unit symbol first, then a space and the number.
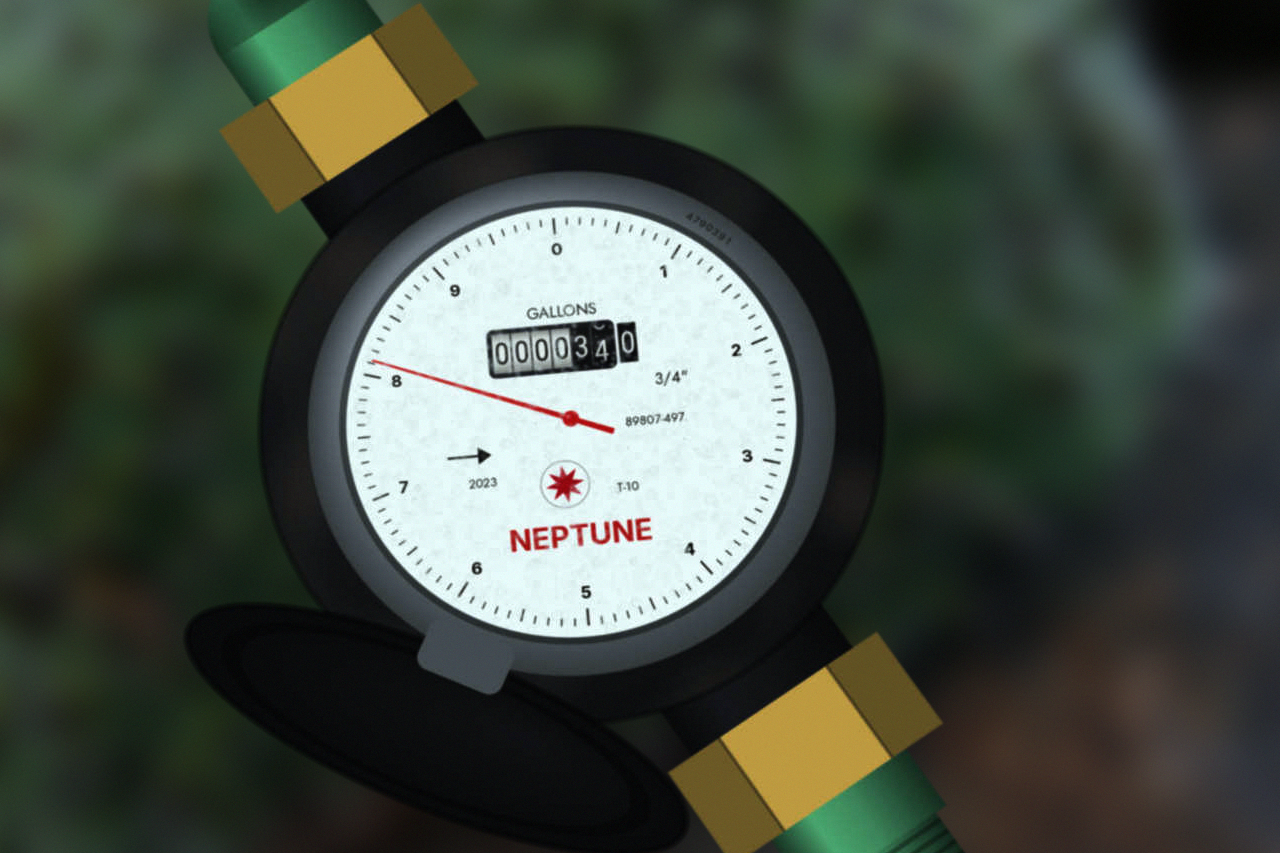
gal 338.1
